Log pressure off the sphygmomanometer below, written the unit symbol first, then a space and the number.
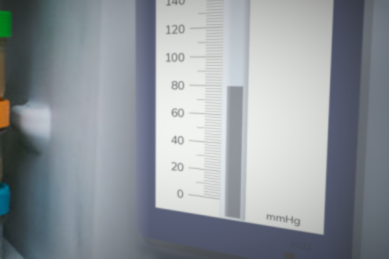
mmHg 80
